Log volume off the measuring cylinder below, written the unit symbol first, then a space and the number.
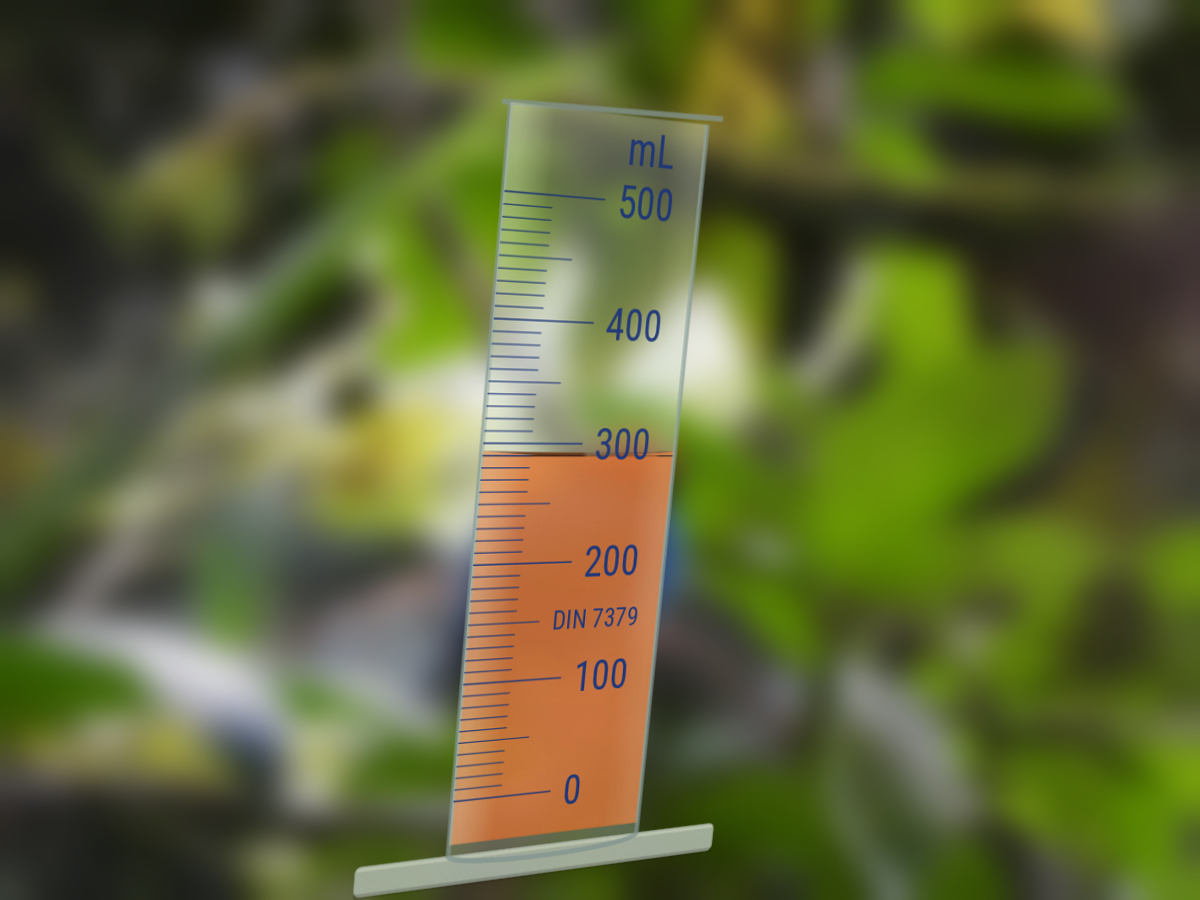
mL 290
